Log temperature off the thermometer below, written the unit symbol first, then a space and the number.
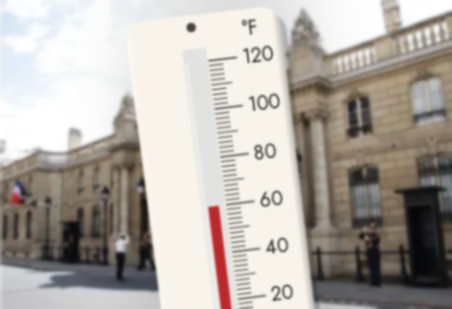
°F 60
